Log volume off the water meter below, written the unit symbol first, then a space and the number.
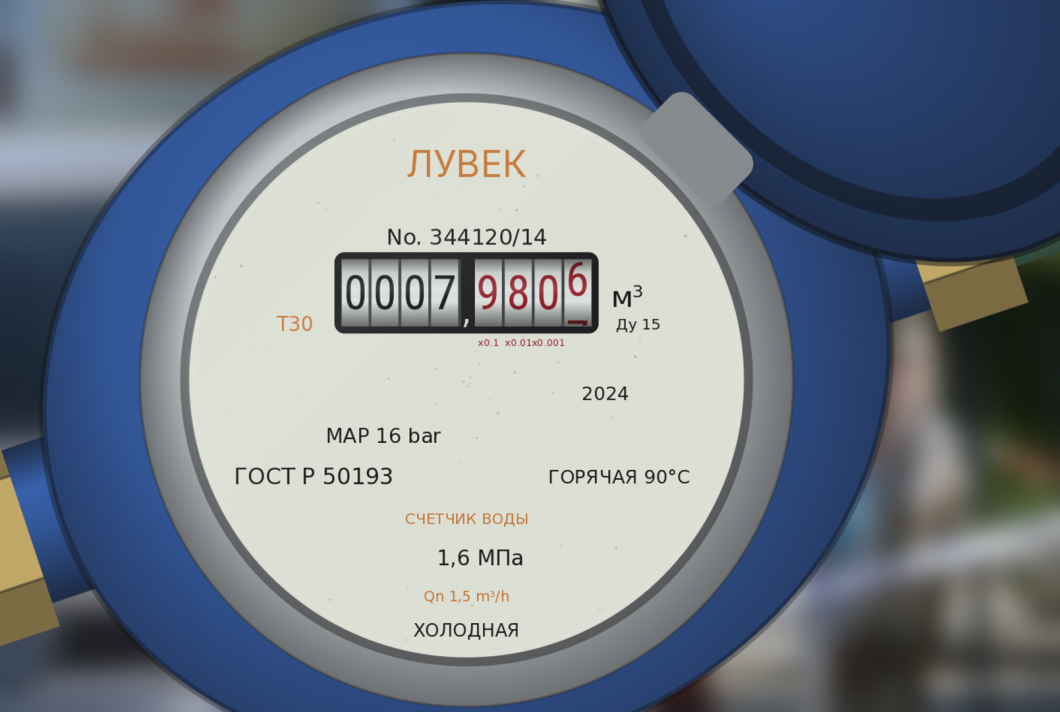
m³ 7.9806
